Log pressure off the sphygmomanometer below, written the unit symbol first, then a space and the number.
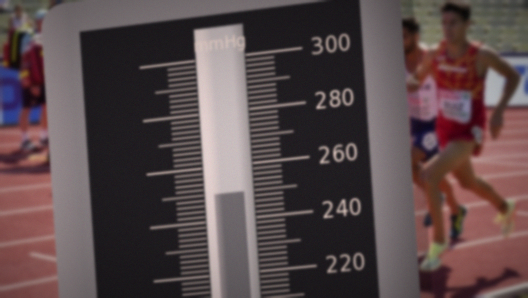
mmHg 250
